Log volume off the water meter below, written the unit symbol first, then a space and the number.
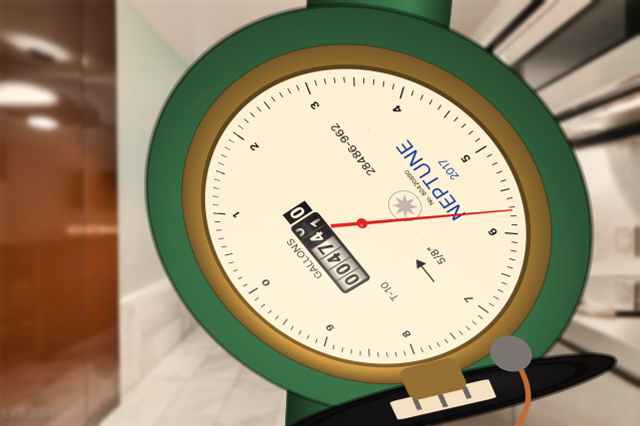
gal 47405.7
